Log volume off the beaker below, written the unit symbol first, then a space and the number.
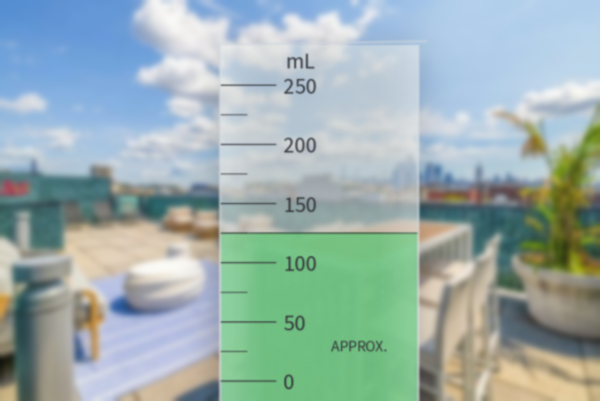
mL 125
